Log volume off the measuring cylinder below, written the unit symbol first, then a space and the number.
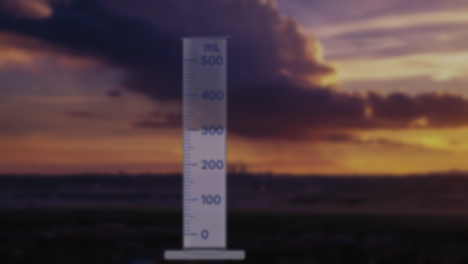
mL 300
